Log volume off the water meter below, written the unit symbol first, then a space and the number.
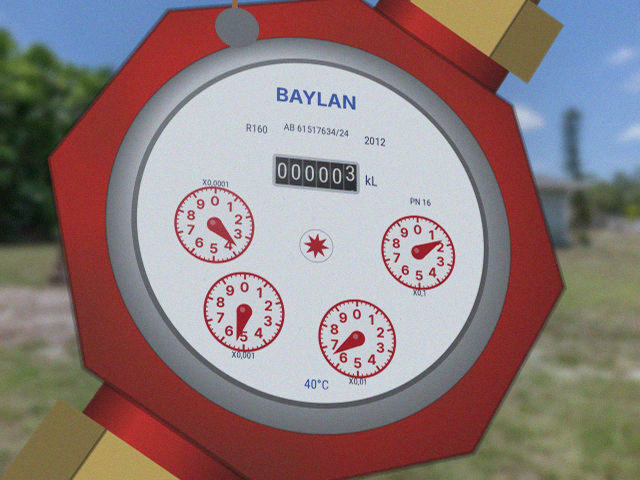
kL 3.1653
